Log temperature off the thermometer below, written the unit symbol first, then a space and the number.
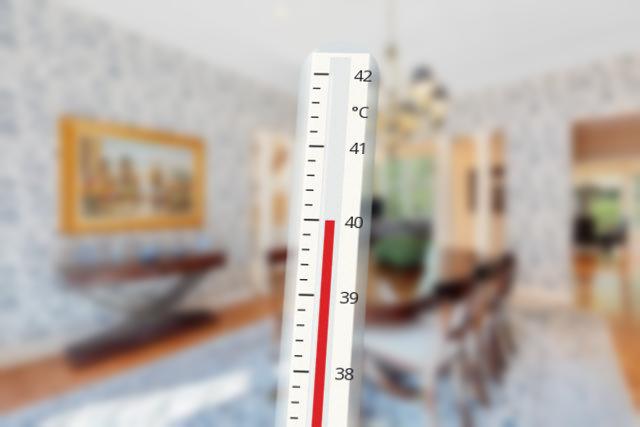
°C 40
